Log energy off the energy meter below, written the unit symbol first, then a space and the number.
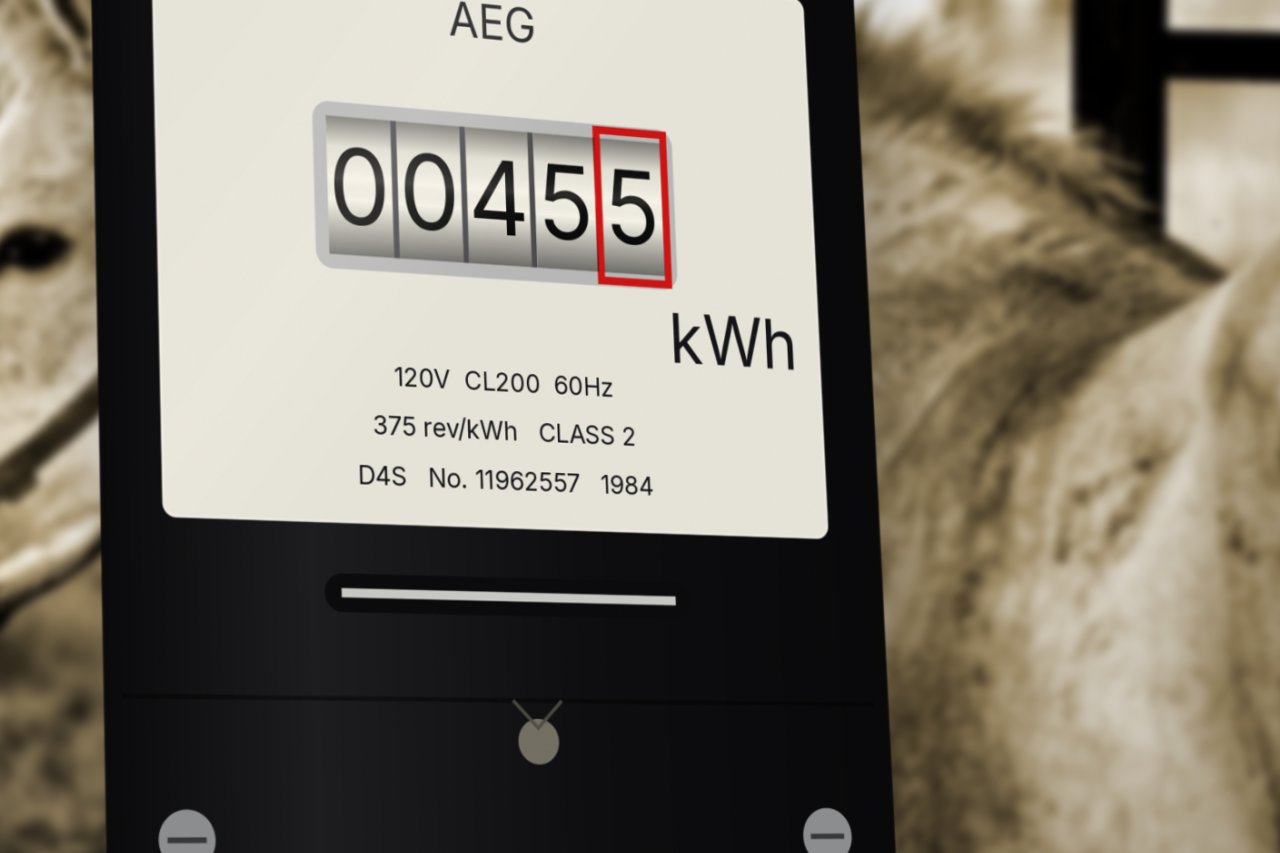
kWh 45.5
